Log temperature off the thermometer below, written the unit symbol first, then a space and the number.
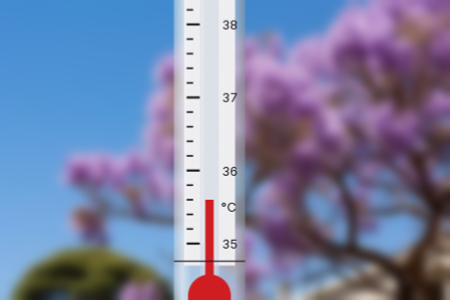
°C 35.6
